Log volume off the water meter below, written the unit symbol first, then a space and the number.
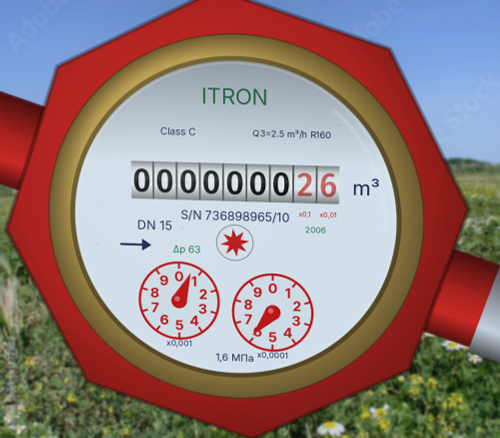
m³ 0.2606
